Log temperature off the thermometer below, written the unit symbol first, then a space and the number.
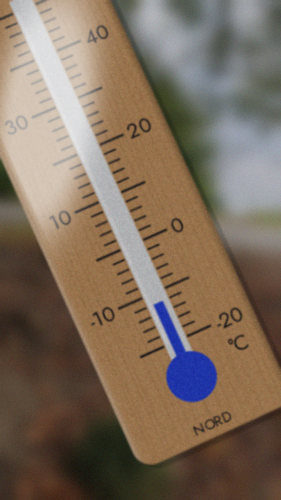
°C -12
